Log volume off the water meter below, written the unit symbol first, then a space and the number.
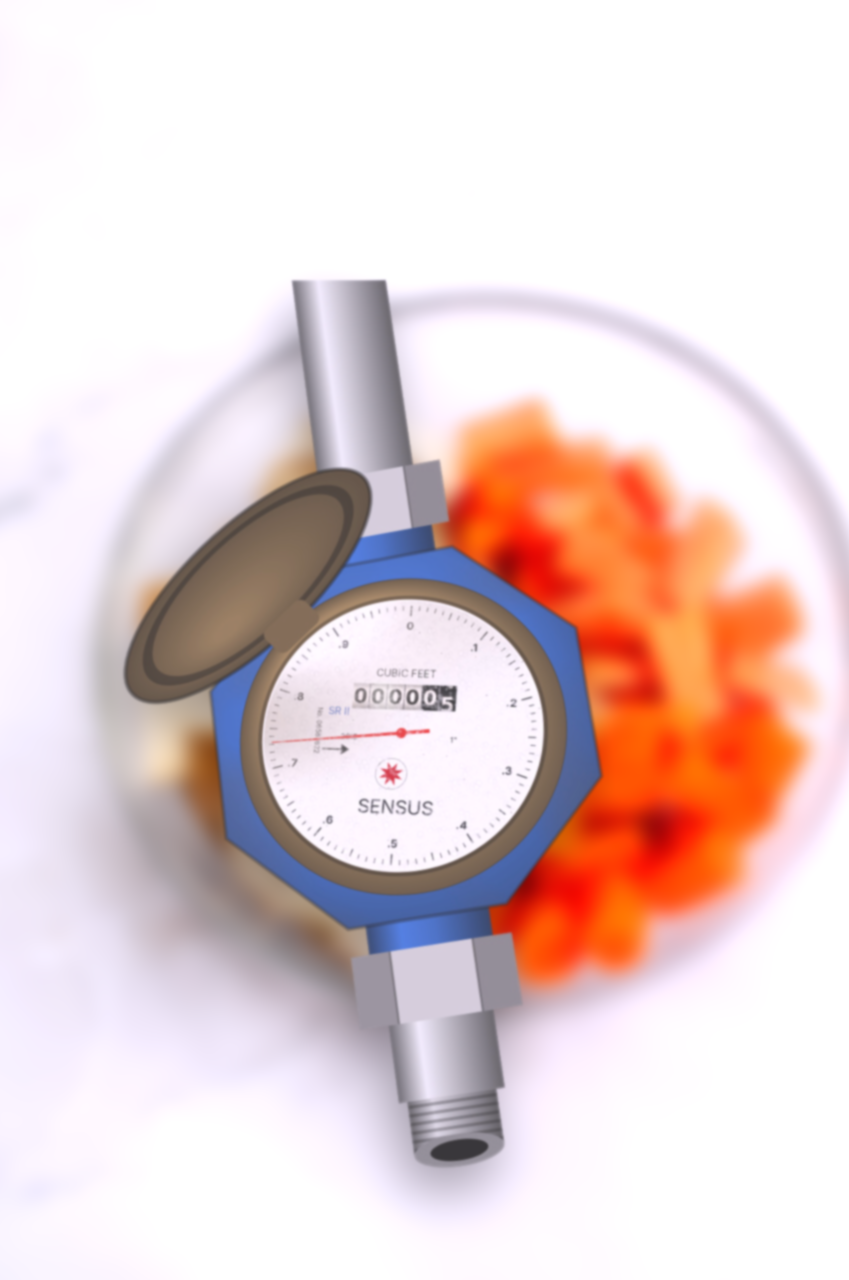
ft³ 4.73
